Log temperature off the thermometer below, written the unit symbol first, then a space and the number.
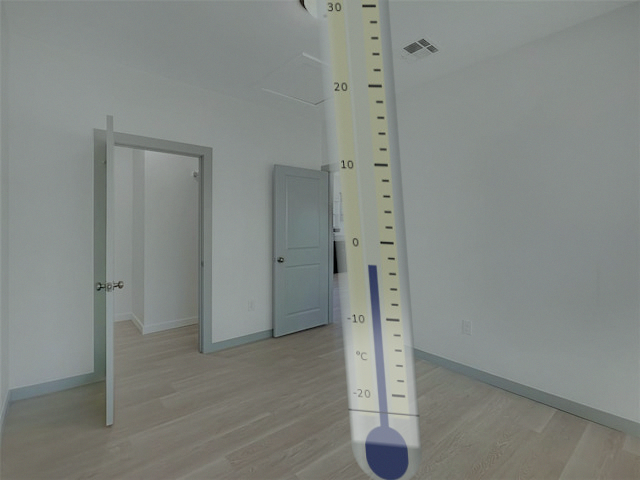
°C -3
